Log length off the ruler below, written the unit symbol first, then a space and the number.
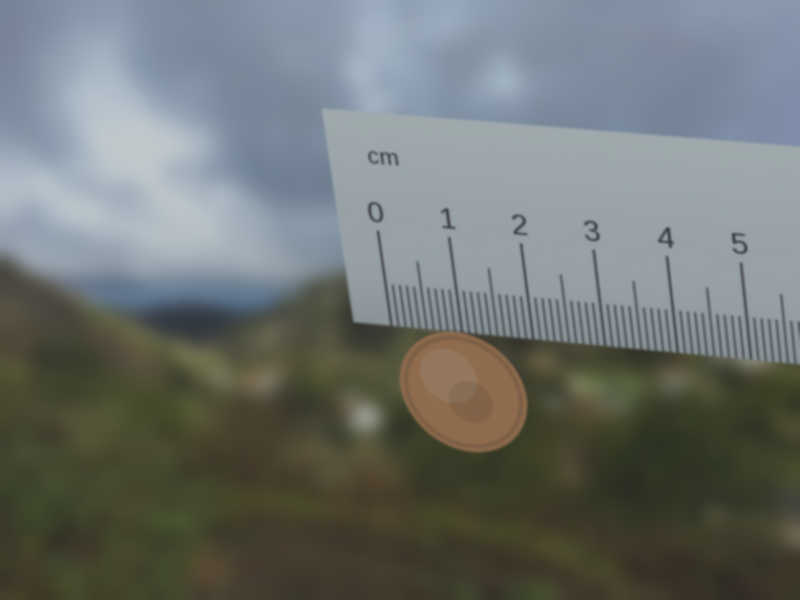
cm 1.8
